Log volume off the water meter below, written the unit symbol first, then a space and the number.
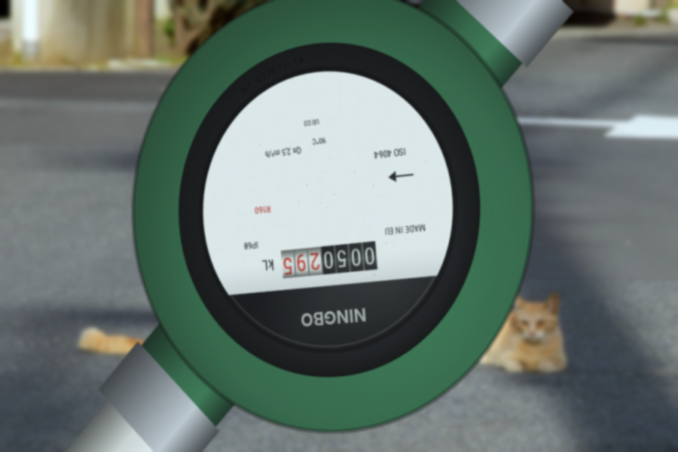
kL 50.295
